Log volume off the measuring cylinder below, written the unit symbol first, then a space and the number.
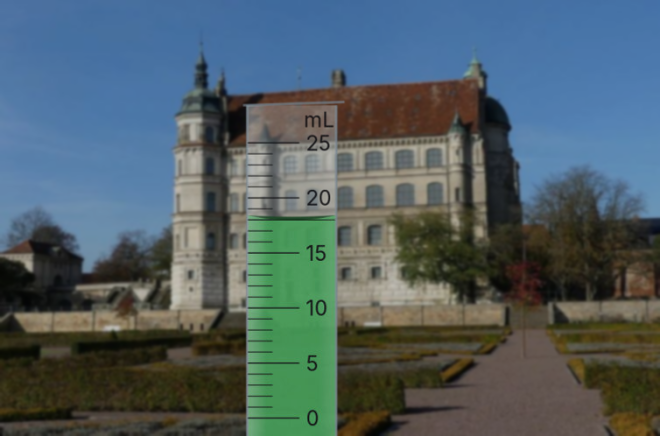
mL 18
